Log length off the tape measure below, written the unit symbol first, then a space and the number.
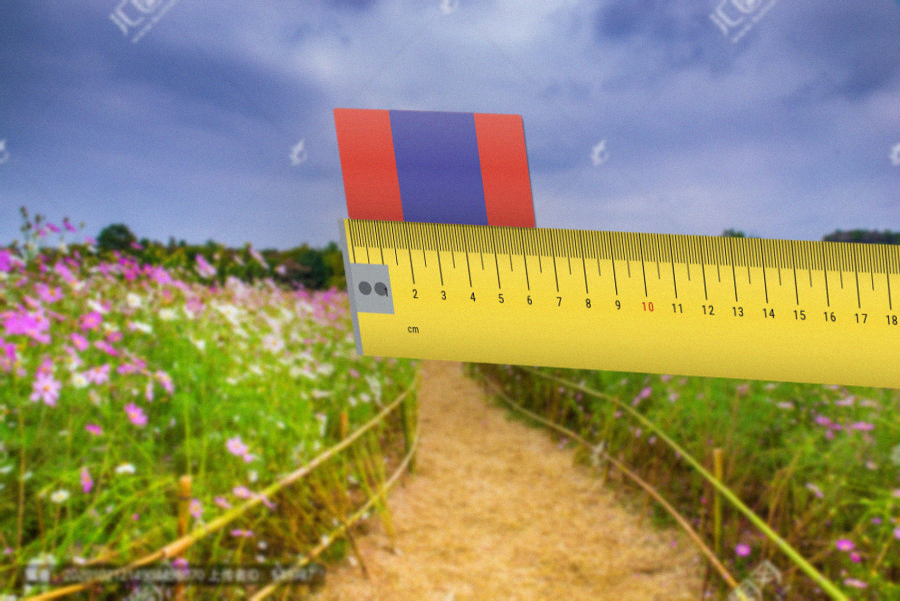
cm 6.5
